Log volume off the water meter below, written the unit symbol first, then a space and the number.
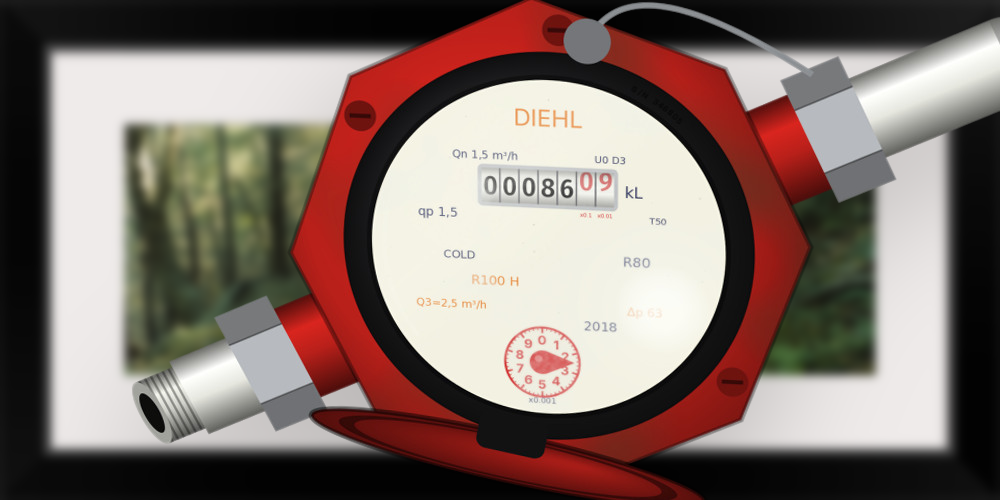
kL 86.092
